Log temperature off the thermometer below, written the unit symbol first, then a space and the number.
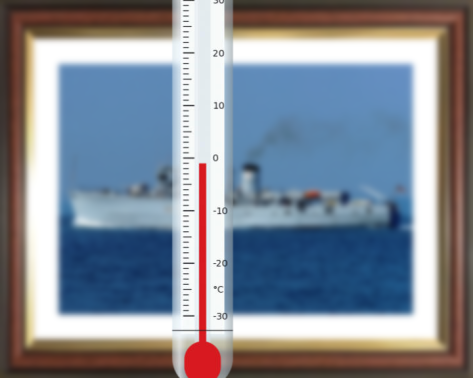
°C -1
